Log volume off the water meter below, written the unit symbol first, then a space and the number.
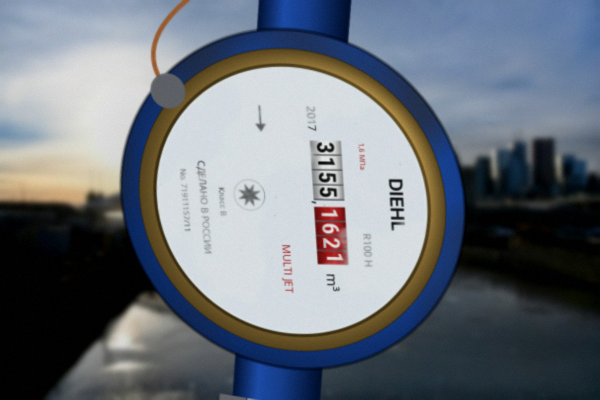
m³ 3155.1621
